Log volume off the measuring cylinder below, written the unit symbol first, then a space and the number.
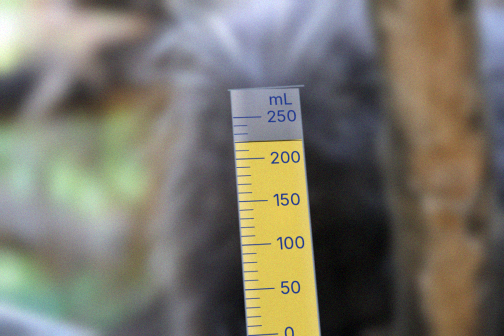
mL 220
